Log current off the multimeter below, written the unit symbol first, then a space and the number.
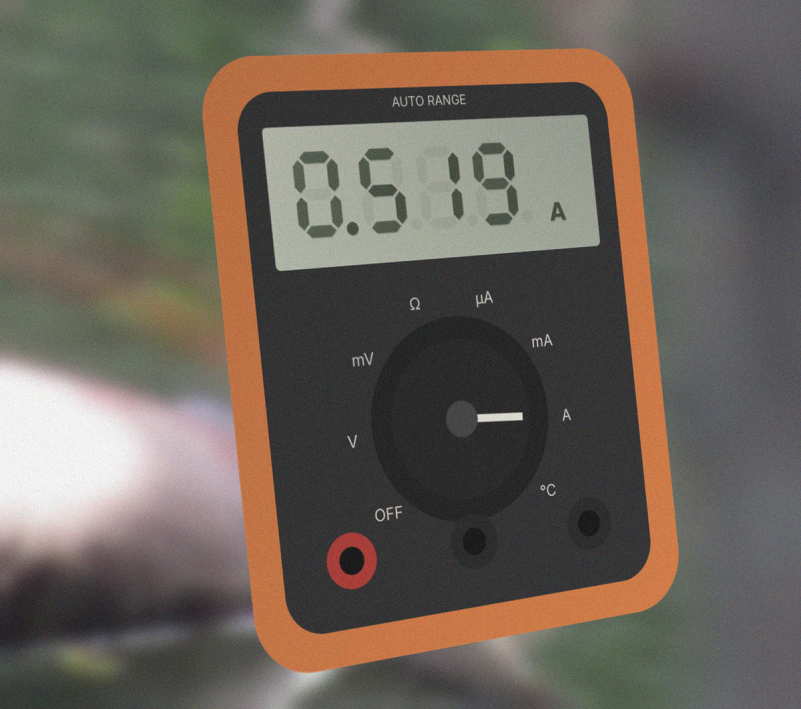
A 0.519
